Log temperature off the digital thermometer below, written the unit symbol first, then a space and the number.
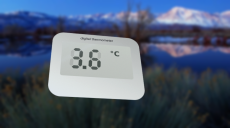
°C 3.6
